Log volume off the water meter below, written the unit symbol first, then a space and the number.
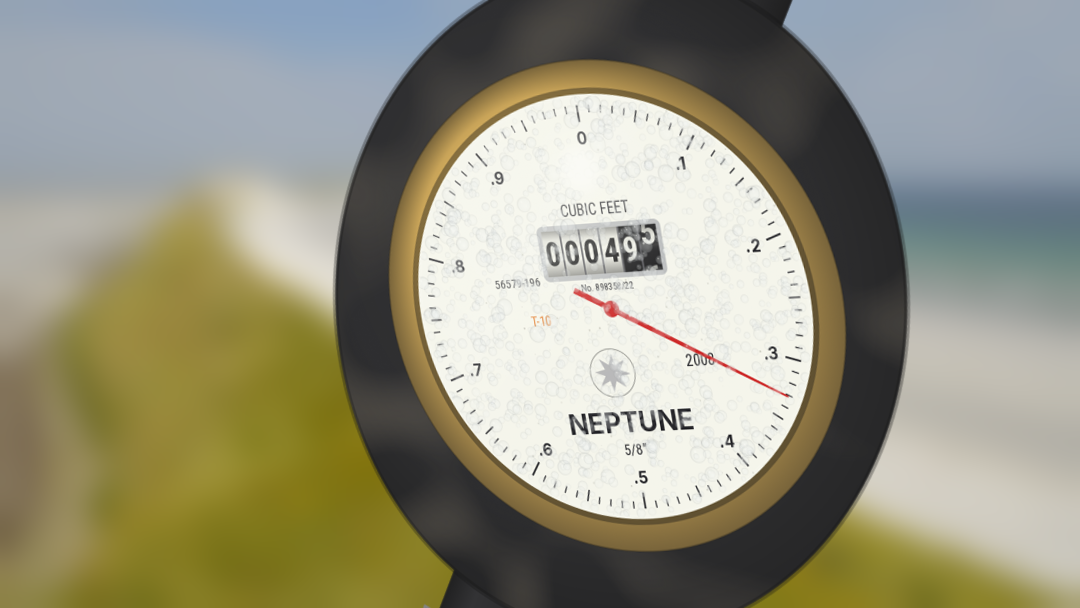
ft³ 495.33
